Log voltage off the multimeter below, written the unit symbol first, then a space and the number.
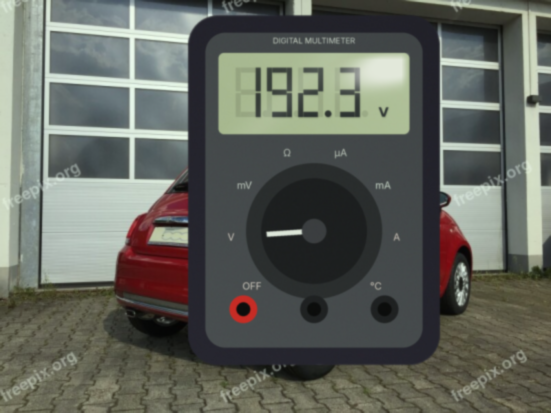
V 192.3
